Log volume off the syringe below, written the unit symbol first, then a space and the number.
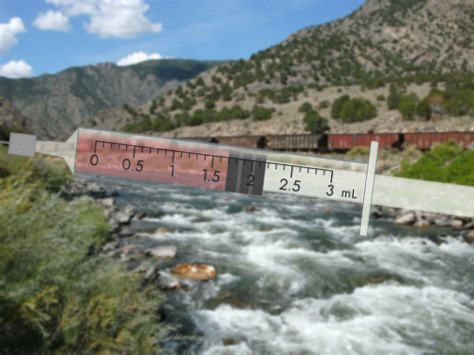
mL 1.7
